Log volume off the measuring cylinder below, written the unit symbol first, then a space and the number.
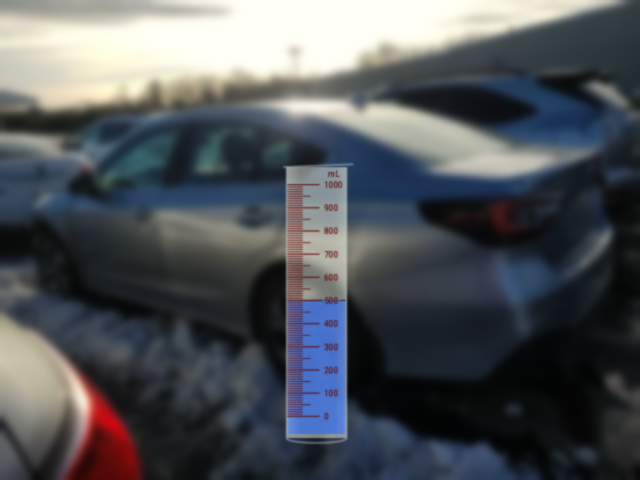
mL 500
